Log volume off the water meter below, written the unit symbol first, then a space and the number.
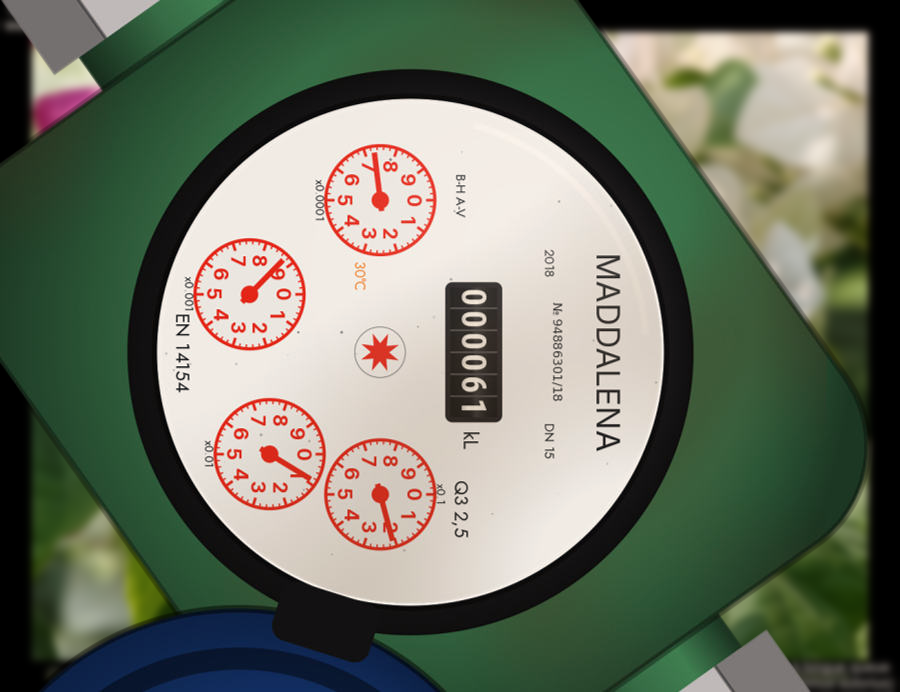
kL 61.2087
